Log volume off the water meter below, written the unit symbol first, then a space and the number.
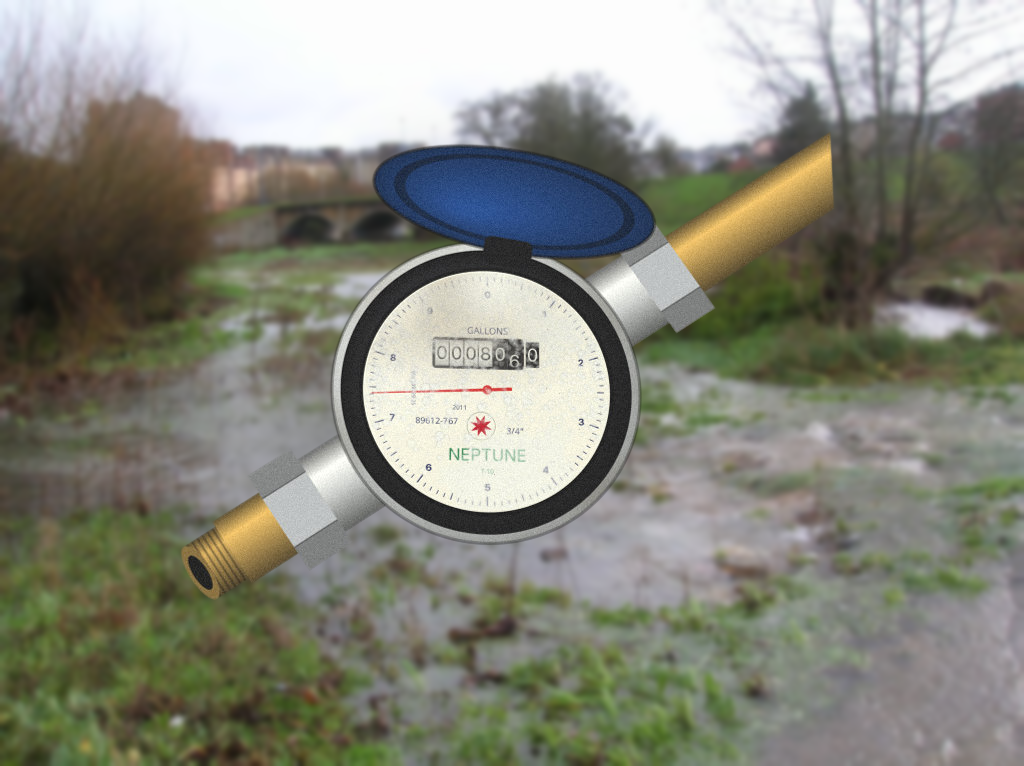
gal 8057.4
